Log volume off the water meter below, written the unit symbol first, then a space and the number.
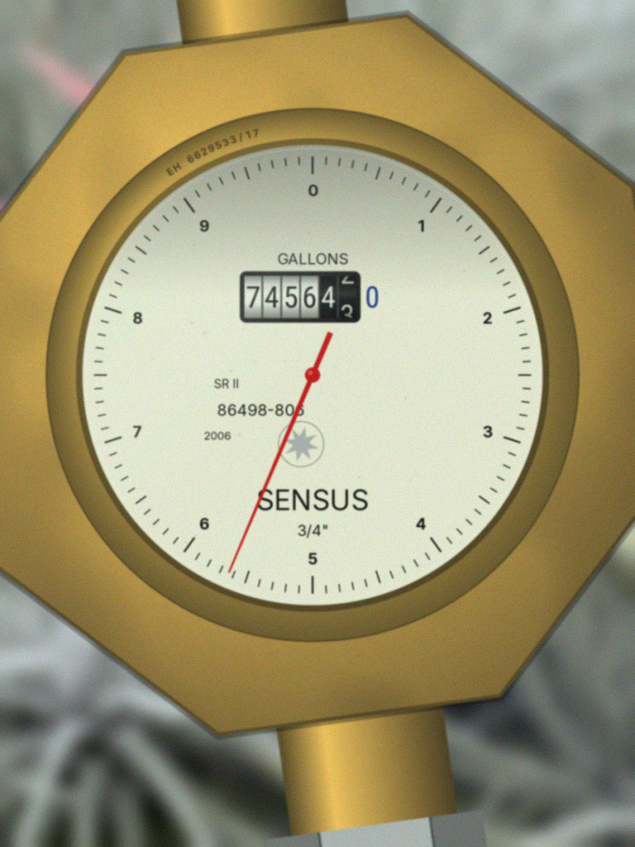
gal 7456425.6
